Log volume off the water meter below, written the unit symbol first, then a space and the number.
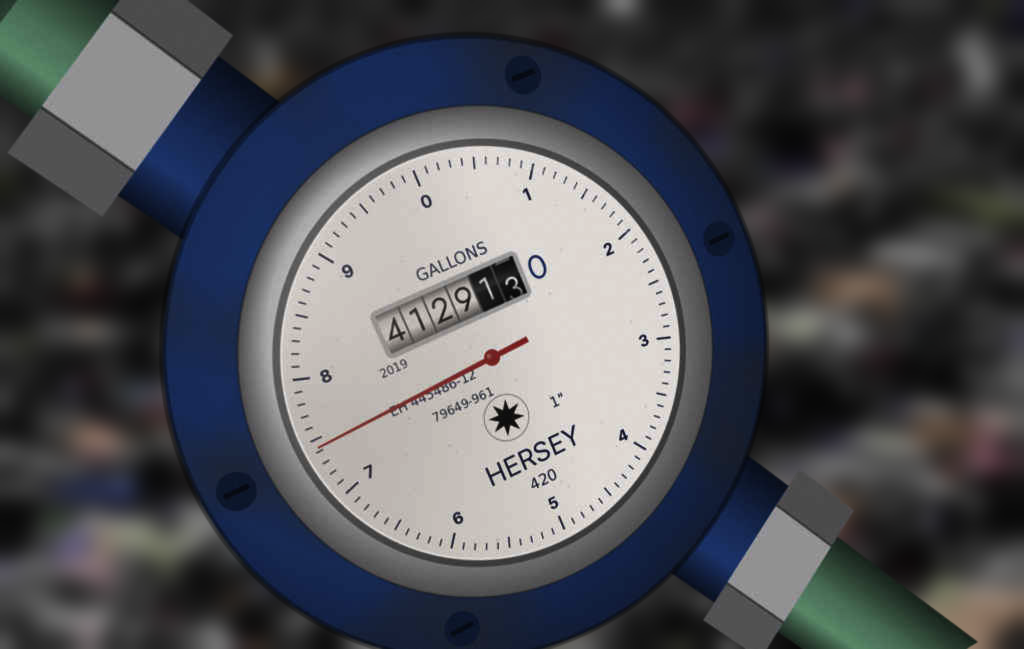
gal 4129127.4
